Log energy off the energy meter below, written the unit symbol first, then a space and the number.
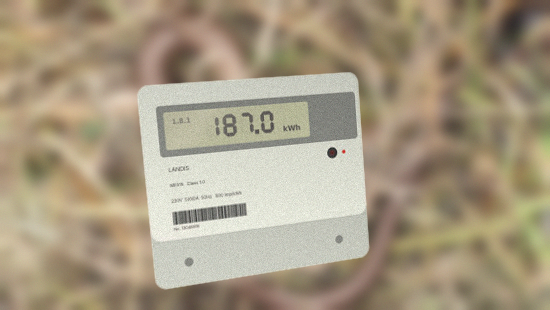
kWh 187.0
